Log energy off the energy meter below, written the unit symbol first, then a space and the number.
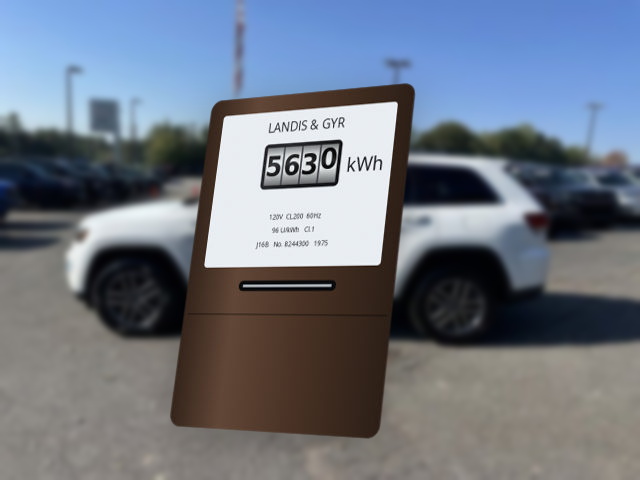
kWh 5630
